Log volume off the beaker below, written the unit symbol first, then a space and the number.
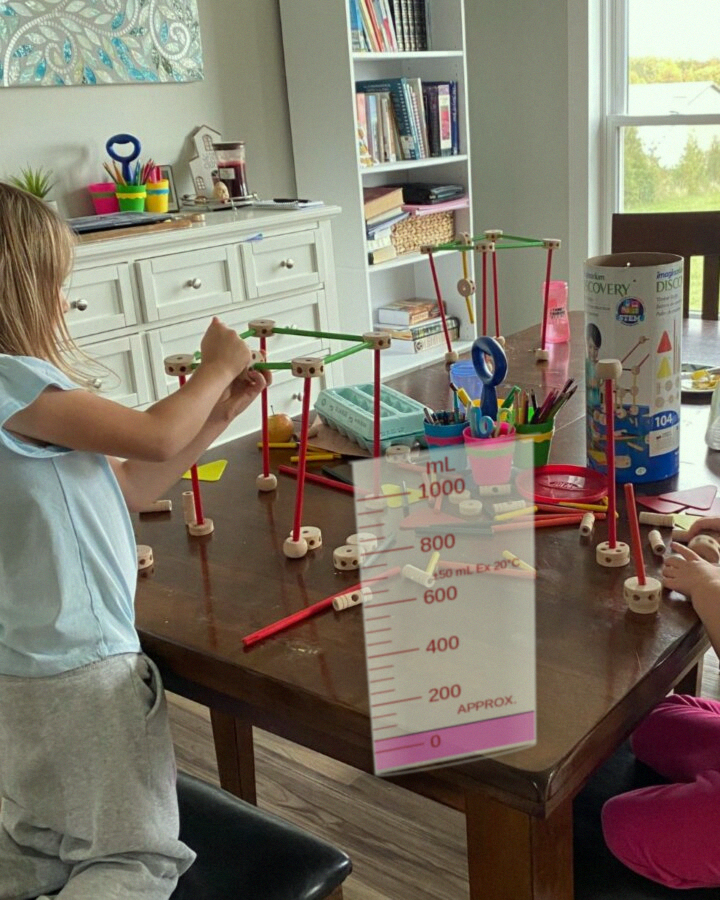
mL 50
